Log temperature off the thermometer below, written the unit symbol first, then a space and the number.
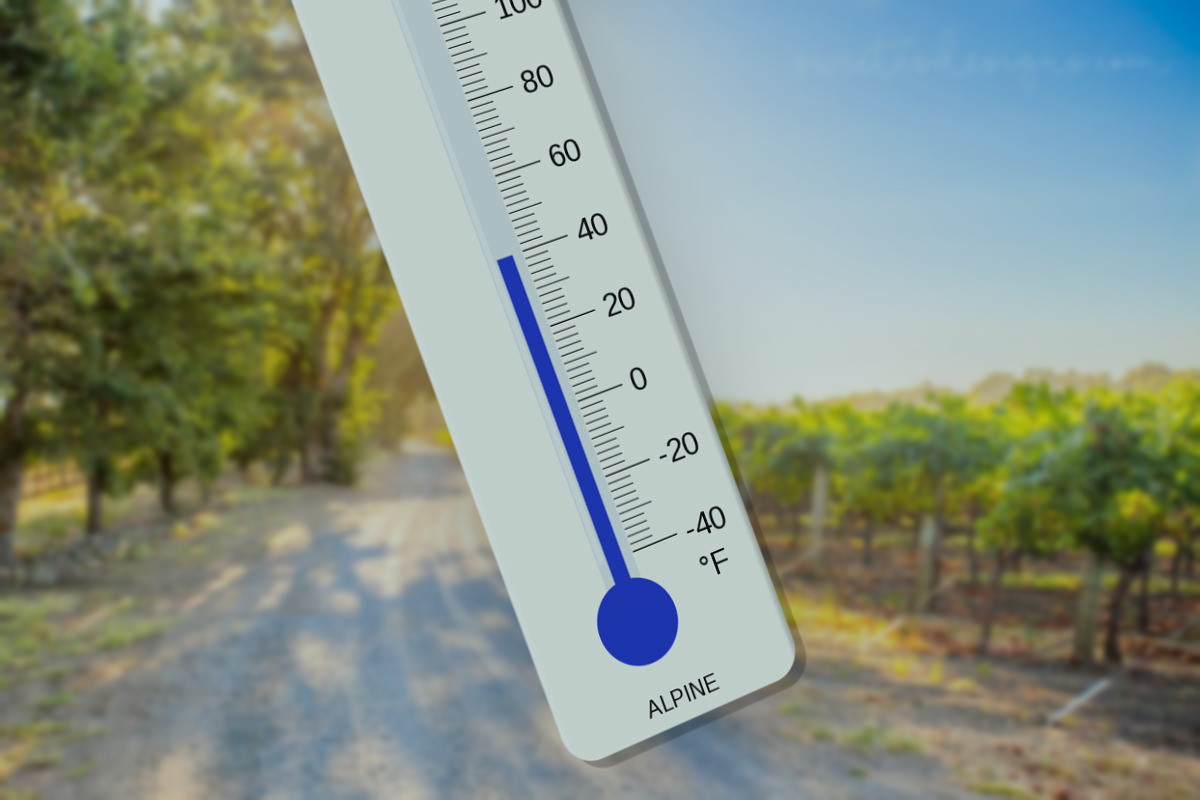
°F 40
